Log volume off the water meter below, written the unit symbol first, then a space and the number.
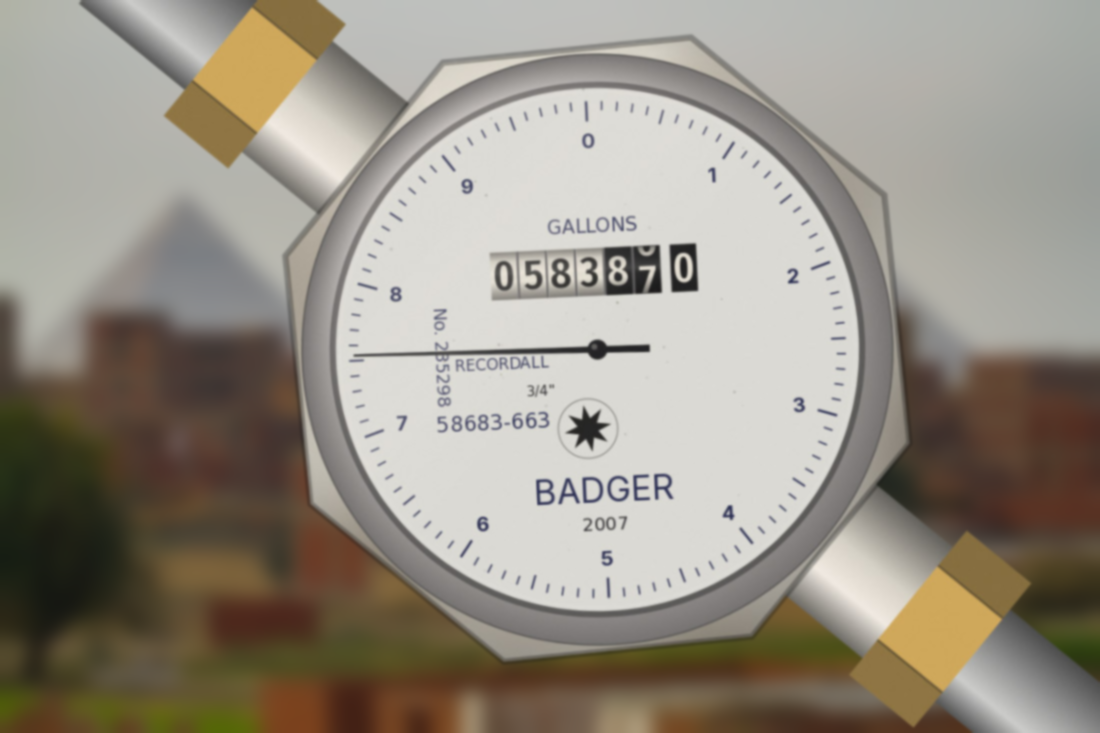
gal 583867.5
